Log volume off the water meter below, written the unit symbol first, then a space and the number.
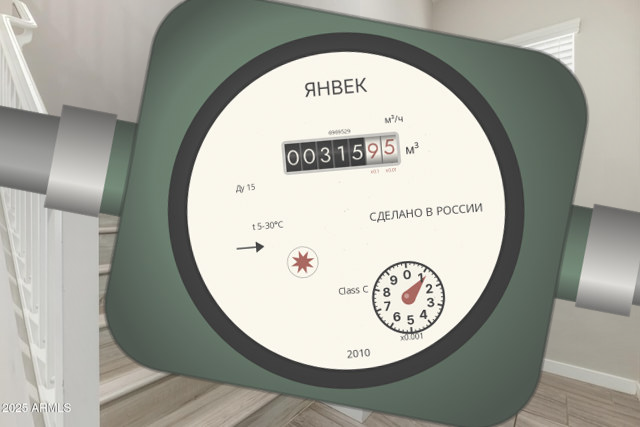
m³ 315.951
